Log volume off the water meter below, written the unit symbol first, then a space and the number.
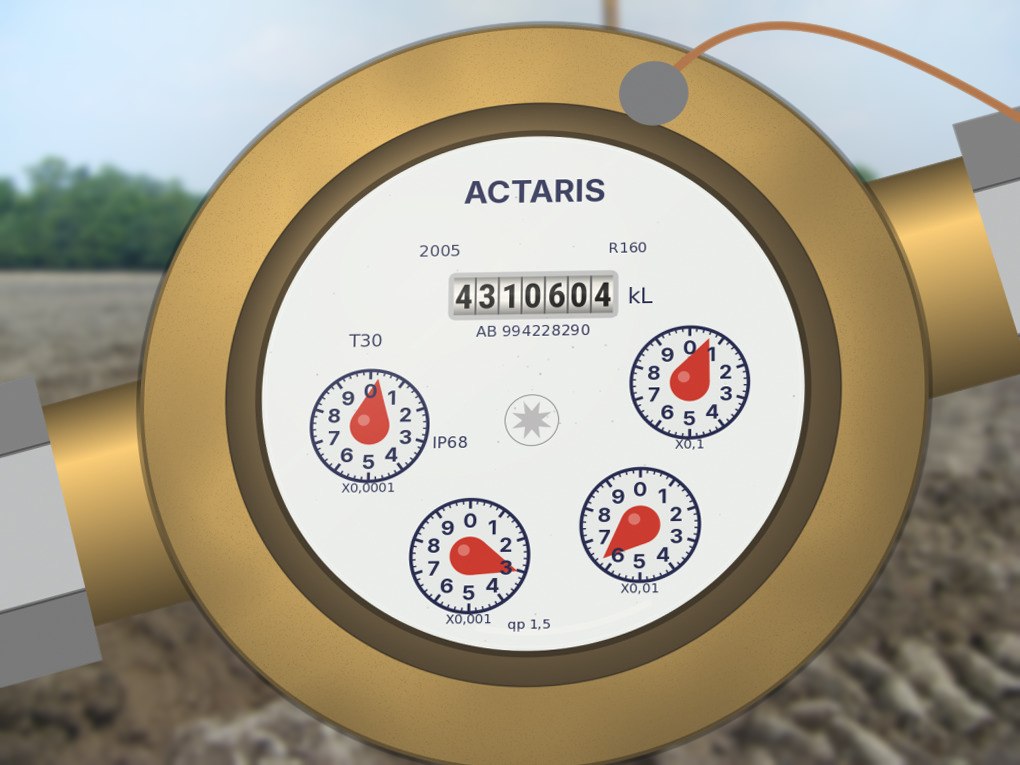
kL 4310604.0630
